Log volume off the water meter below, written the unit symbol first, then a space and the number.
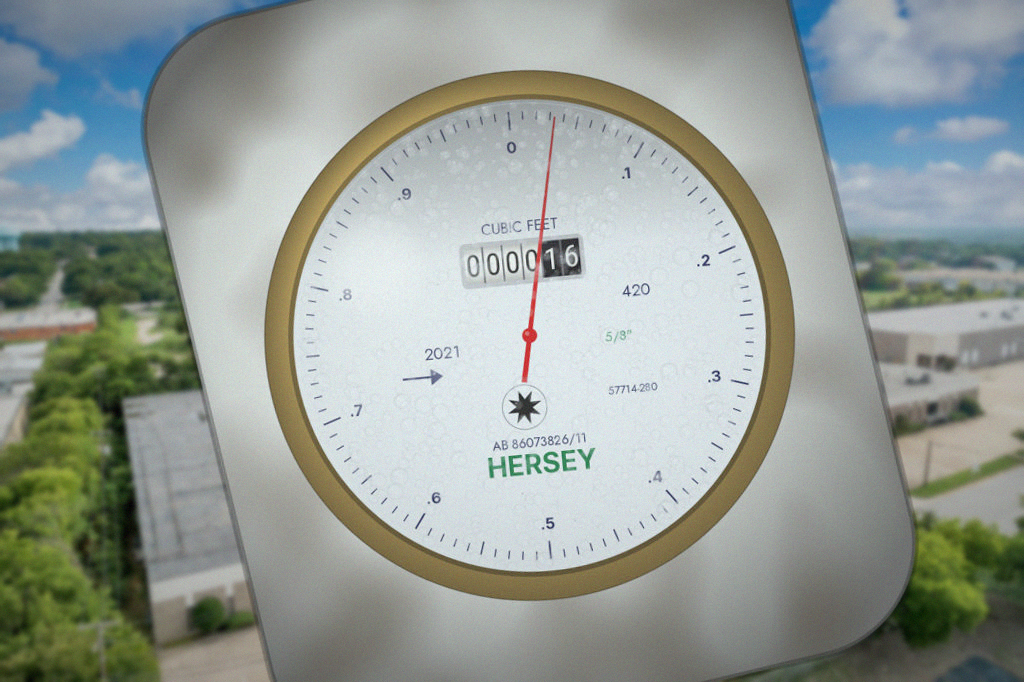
ft³ 16.03
